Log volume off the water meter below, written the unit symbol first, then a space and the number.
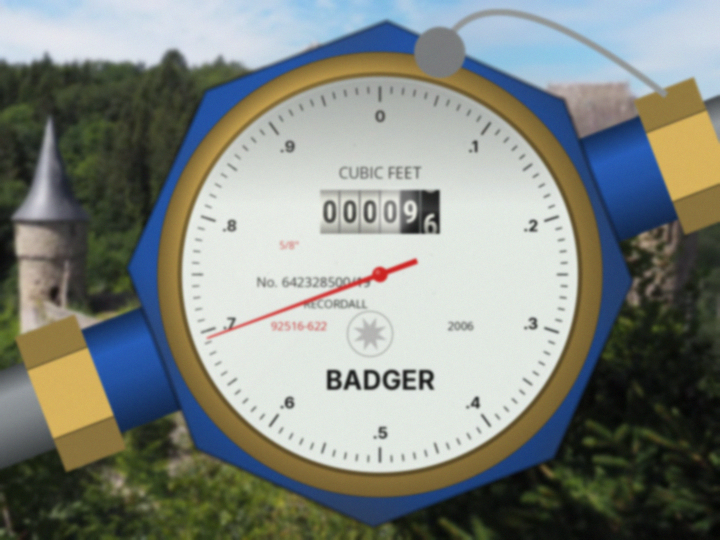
ft³ 95.69
